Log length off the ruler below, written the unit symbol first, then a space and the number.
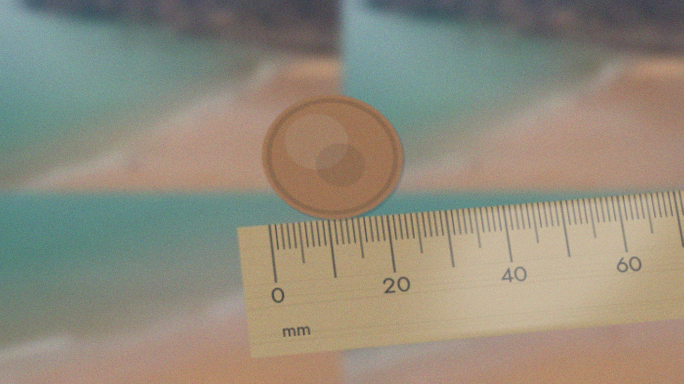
mm 24
